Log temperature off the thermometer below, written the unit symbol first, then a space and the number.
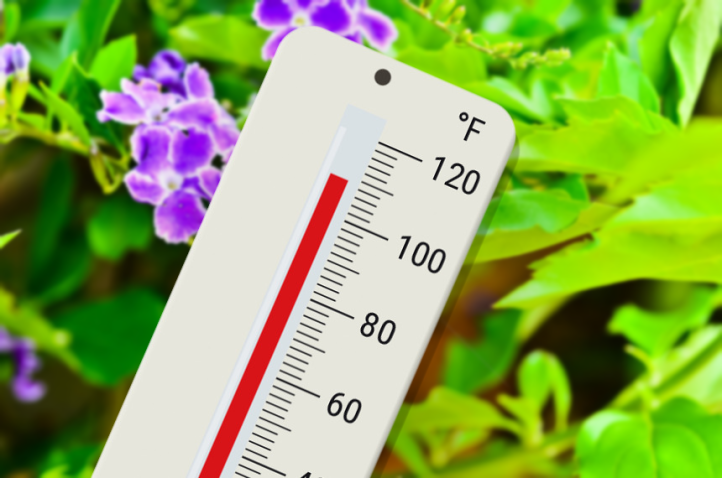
°F 109
